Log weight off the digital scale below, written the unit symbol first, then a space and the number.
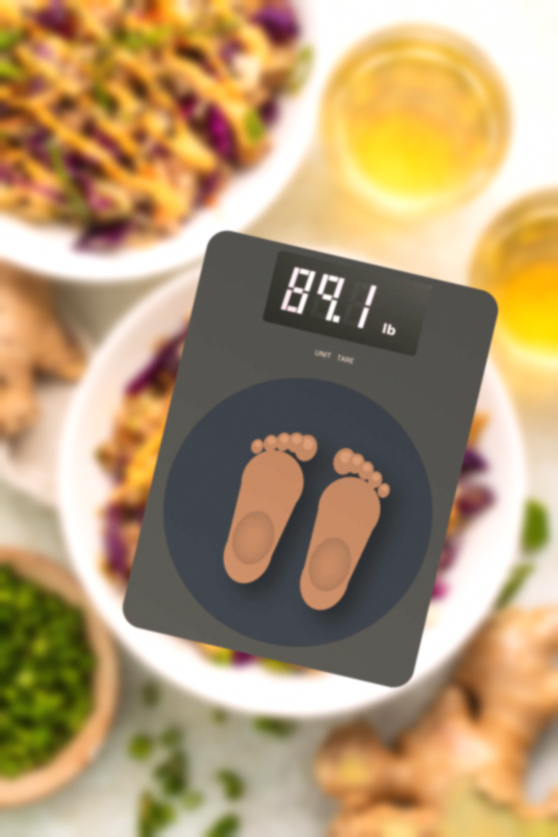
lb 89.1
